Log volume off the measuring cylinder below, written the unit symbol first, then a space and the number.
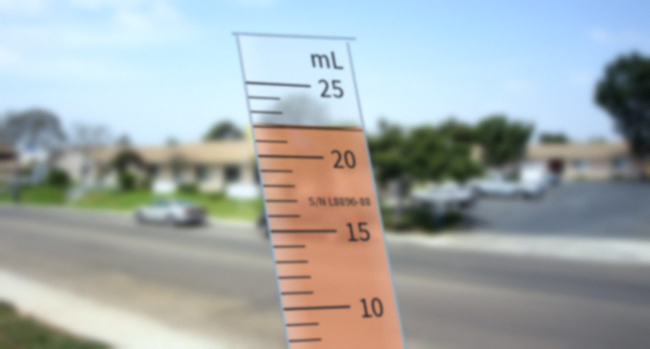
mL 22
